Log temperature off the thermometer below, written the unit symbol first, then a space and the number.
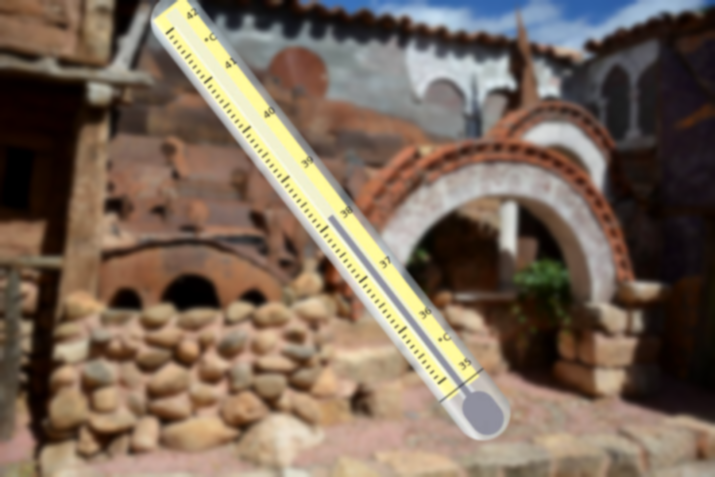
°C 38.1
